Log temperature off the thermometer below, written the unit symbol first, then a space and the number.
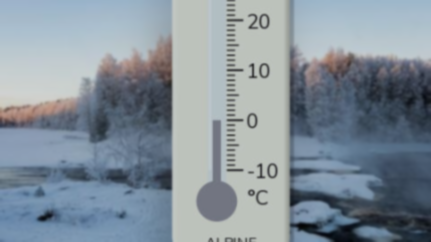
°C 0
